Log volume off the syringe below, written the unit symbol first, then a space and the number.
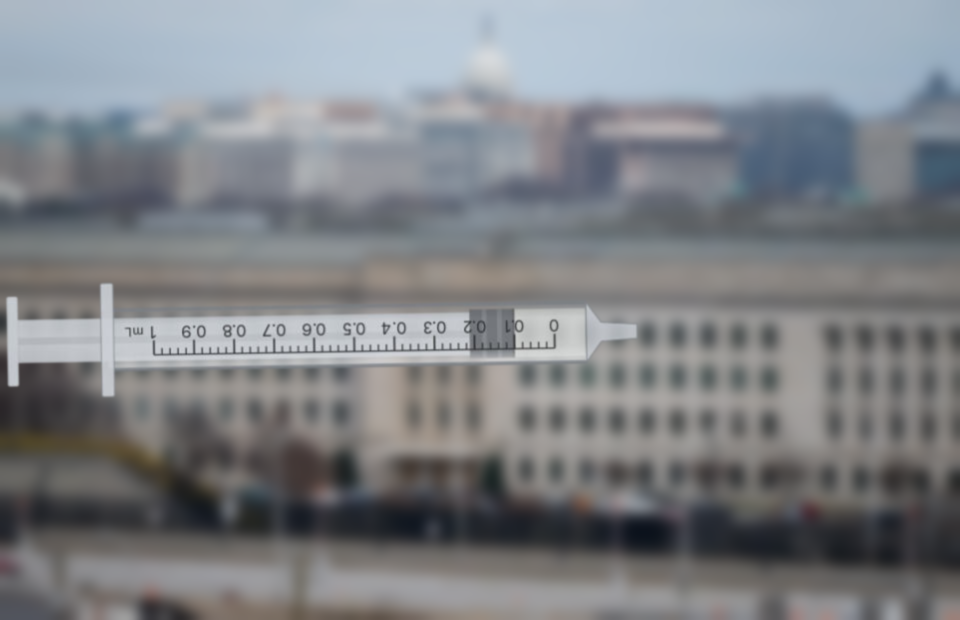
mL 0.1
